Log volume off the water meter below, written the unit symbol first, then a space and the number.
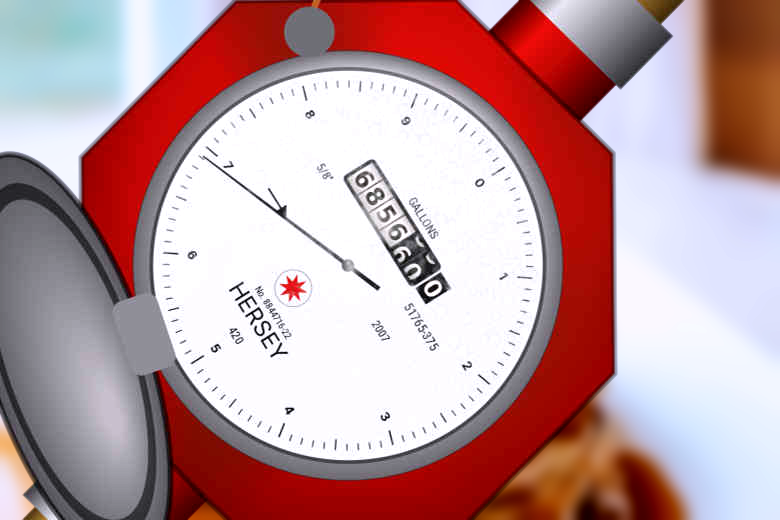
gal 6856596.9
